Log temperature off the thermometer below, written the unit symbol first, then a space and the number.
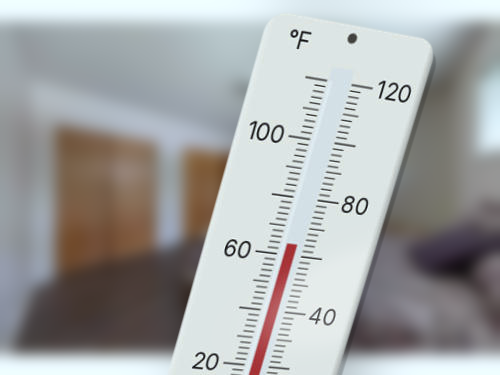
°F 64
